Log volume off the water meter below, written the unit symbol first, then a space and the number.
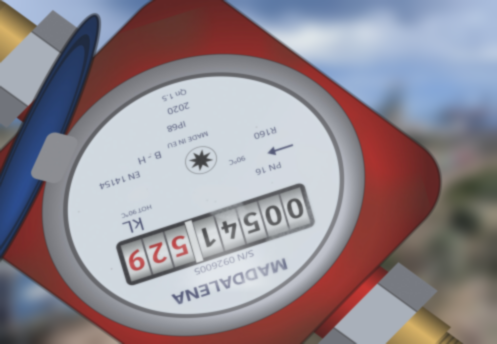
kL 541.529
